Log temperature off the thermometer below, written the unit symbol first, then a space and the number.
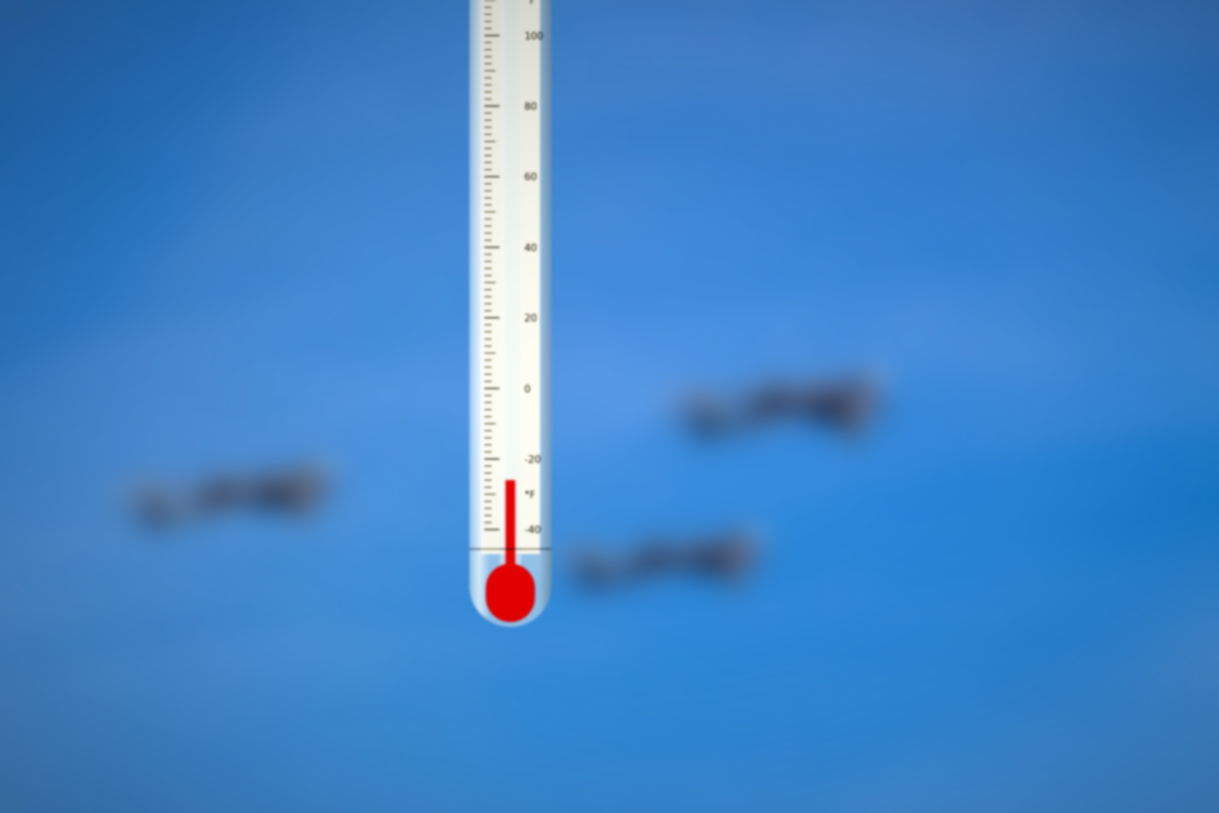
°F -26
